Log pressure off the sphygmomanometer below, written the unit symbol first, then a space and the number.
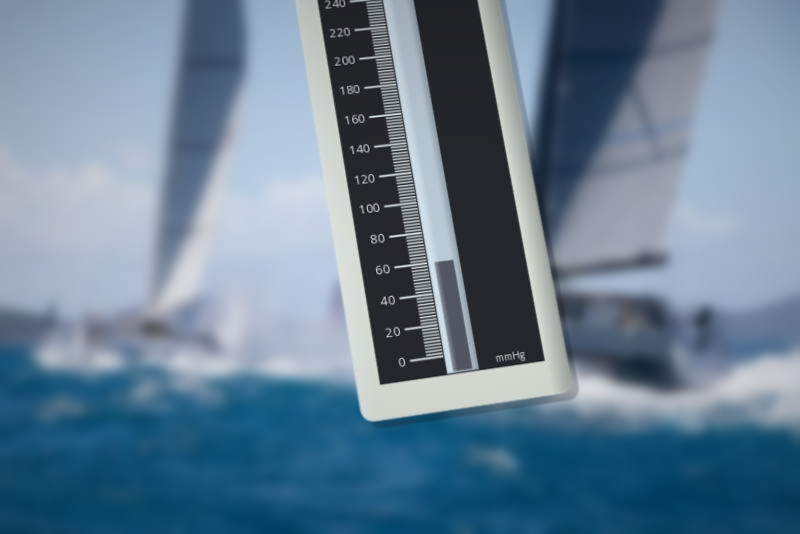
mmHg 60
